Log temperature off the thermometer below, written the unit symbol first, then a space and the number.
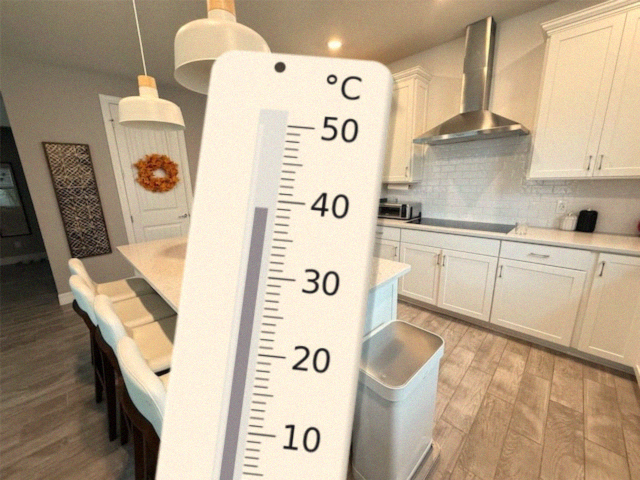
°C 39
